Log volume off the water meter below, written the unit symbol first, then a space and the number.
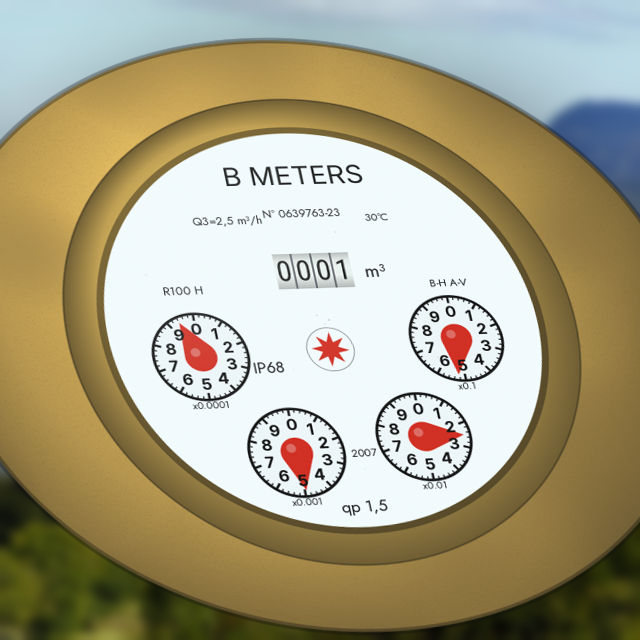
m³ 1.5249
